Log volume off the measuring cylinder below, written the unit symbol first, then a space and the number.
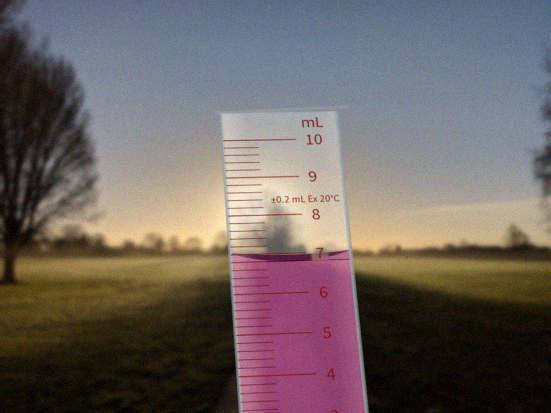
mL 6.8
